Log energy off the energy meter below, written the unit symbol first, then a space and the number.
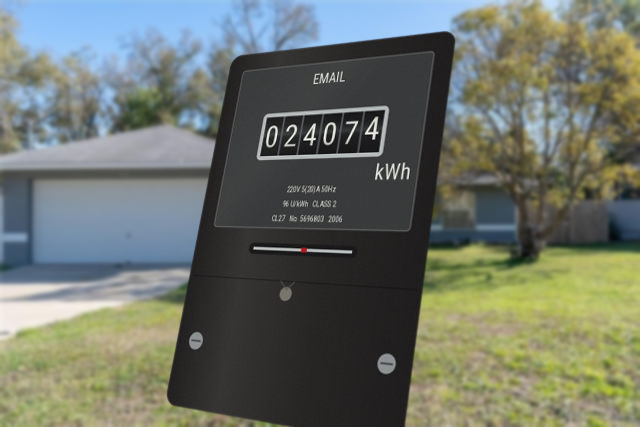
kWh 24074
